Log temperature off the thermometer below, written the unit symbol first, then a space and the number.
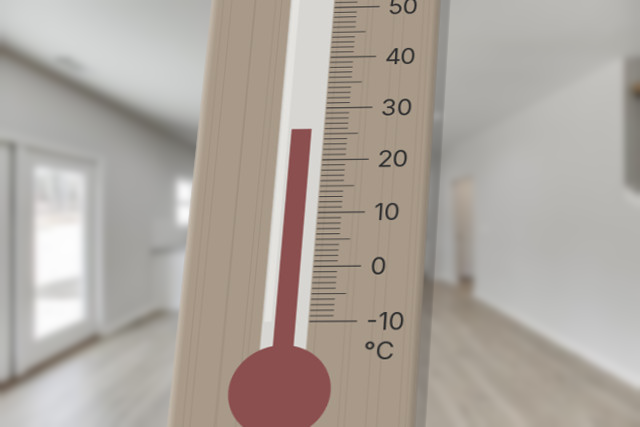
°C 26
